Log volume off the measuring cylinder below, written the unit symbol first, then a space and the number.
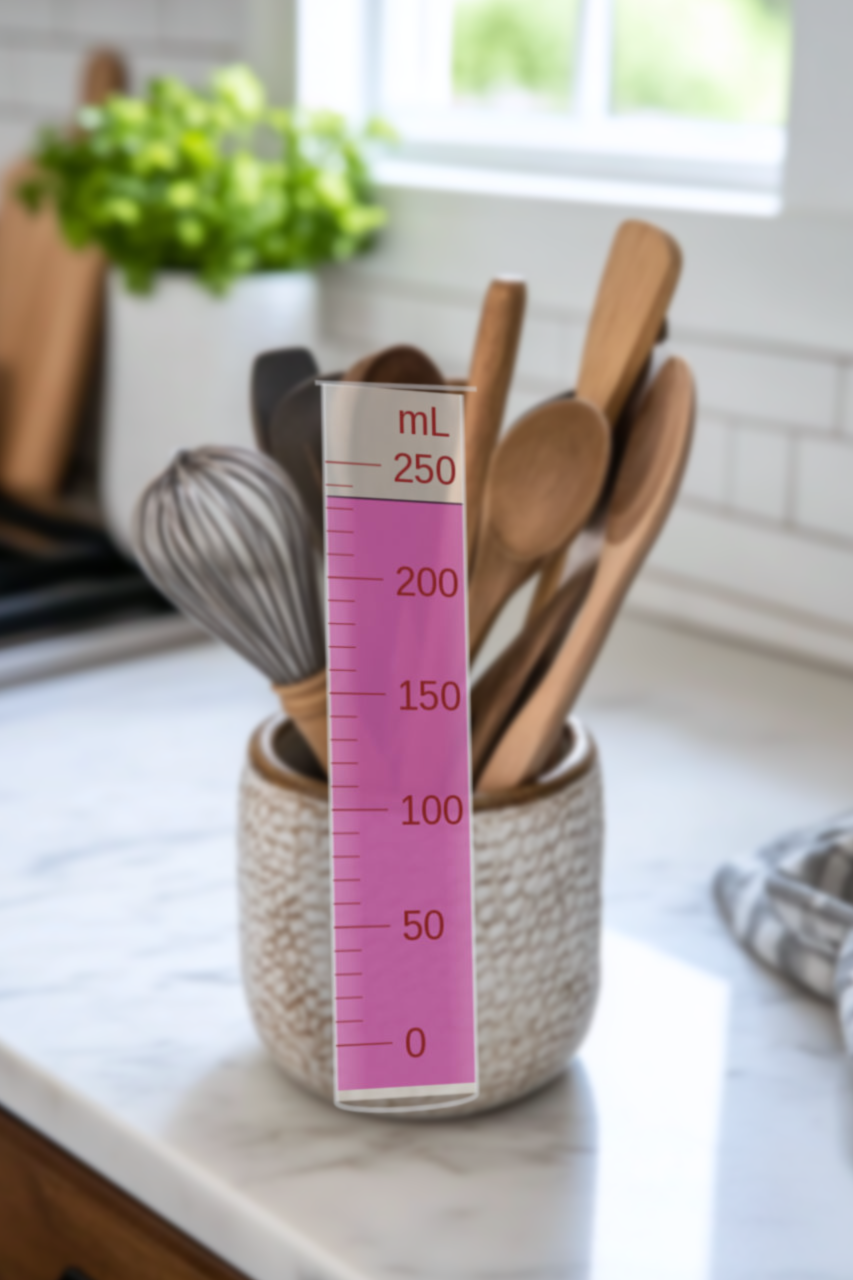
mL 235
